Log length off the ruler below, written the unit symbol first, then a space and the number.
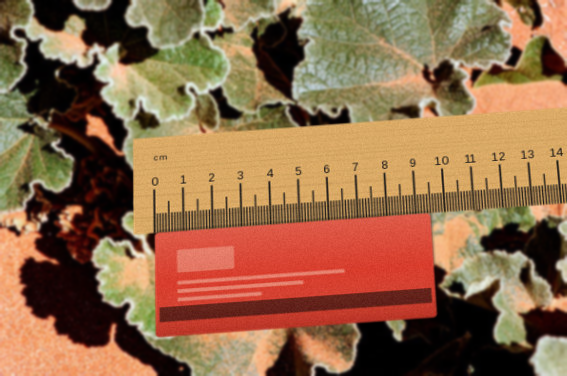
cm 9.5
